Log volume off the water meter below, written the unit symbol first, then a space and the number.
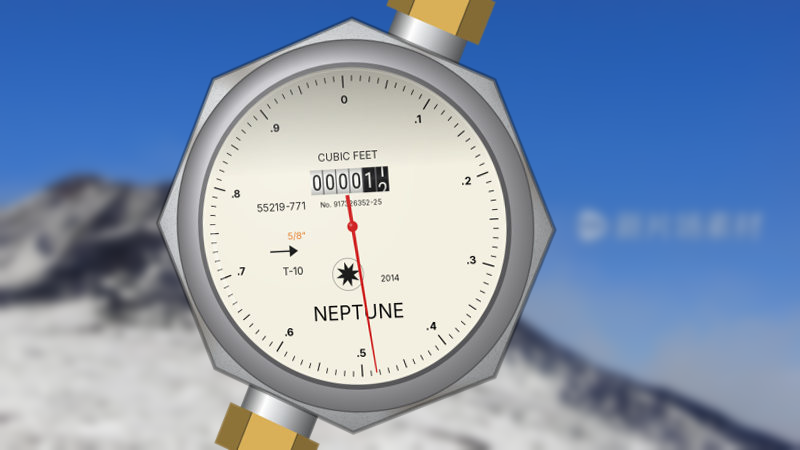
ft³ 11.48
